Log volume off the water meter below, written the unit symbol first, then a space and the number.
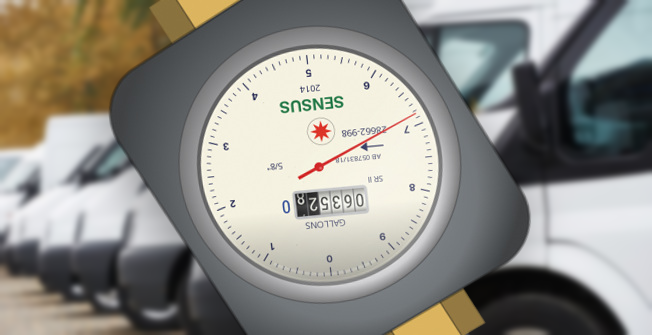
gal 635276.8
